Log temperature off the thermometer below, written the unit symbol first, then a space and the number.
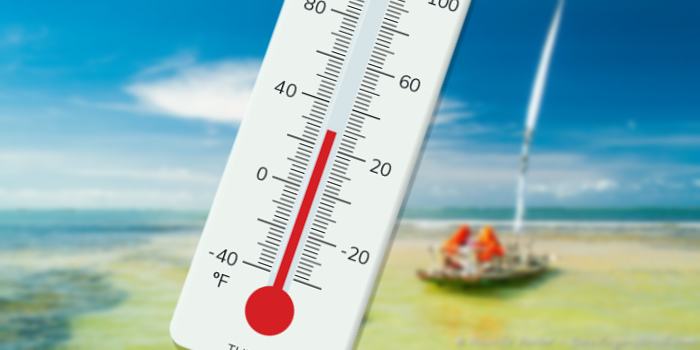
°F 28
